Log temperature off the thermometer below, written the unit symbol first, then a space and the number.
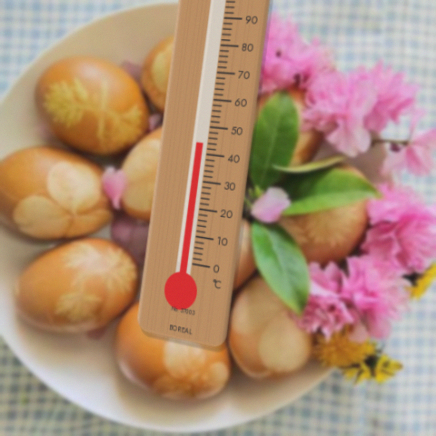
°C 44
